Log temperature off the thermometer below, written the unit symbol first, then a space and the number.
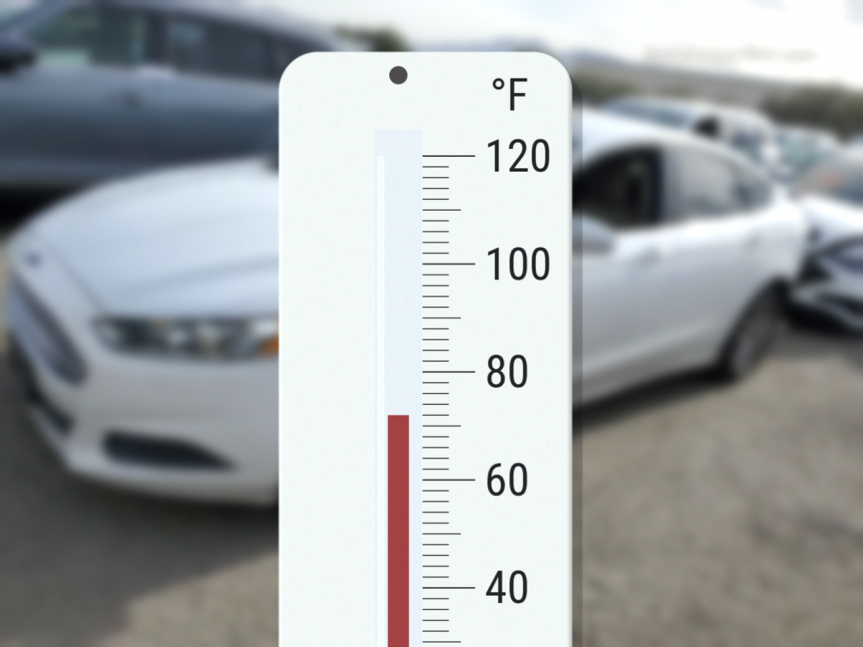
°F 72
